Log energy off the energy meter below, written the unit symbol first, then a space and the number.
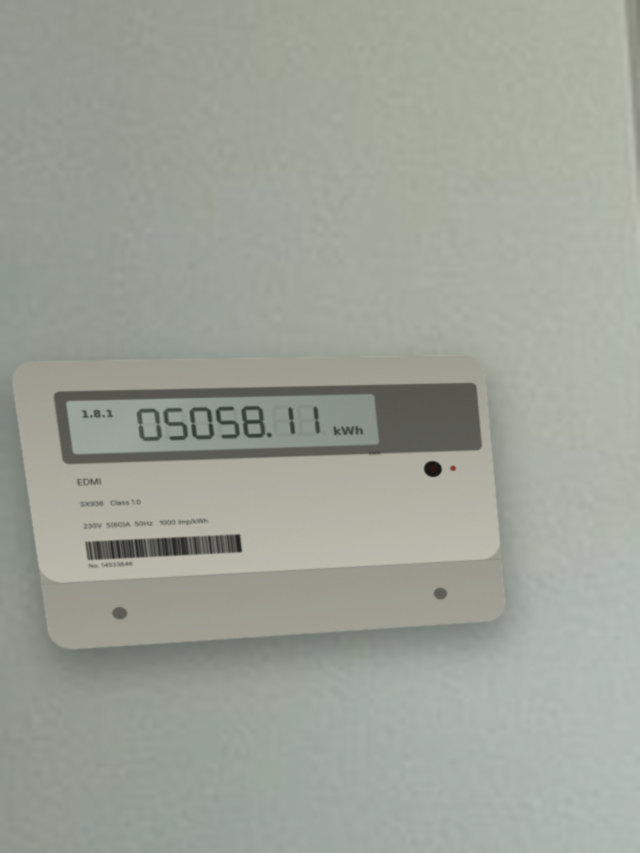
kWh 5058.11
